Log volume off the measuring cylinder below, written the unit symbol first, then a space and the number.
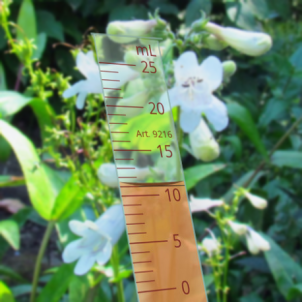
mL 11
